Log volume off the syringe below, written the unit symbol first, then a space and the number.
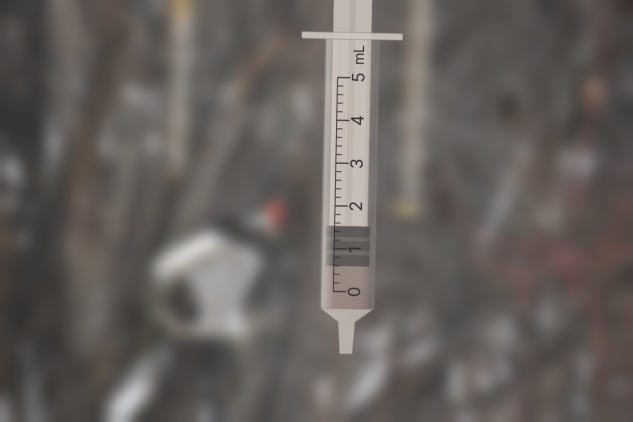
mL 0.6
